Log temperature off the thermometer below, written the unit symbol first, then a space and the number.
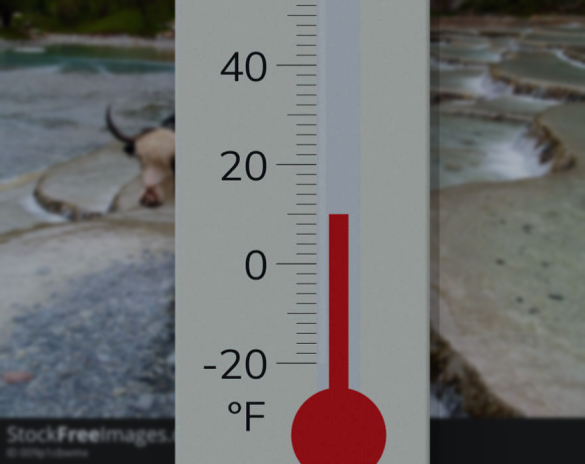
°F 10
